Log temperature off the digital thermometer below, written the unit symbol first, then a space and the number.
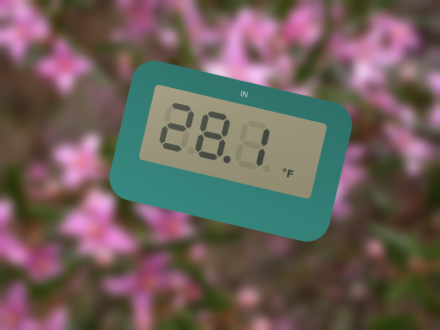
°F 28.1
